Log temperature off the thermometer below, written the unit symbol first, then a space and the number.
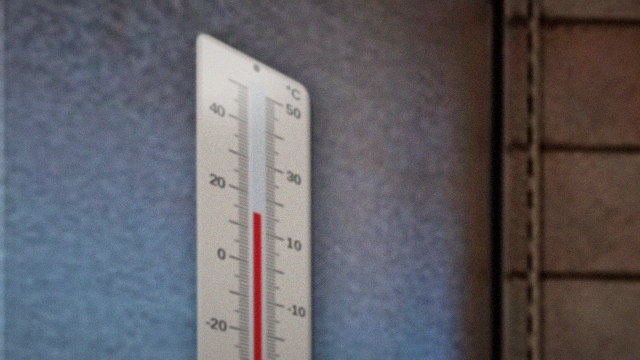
°C 15
